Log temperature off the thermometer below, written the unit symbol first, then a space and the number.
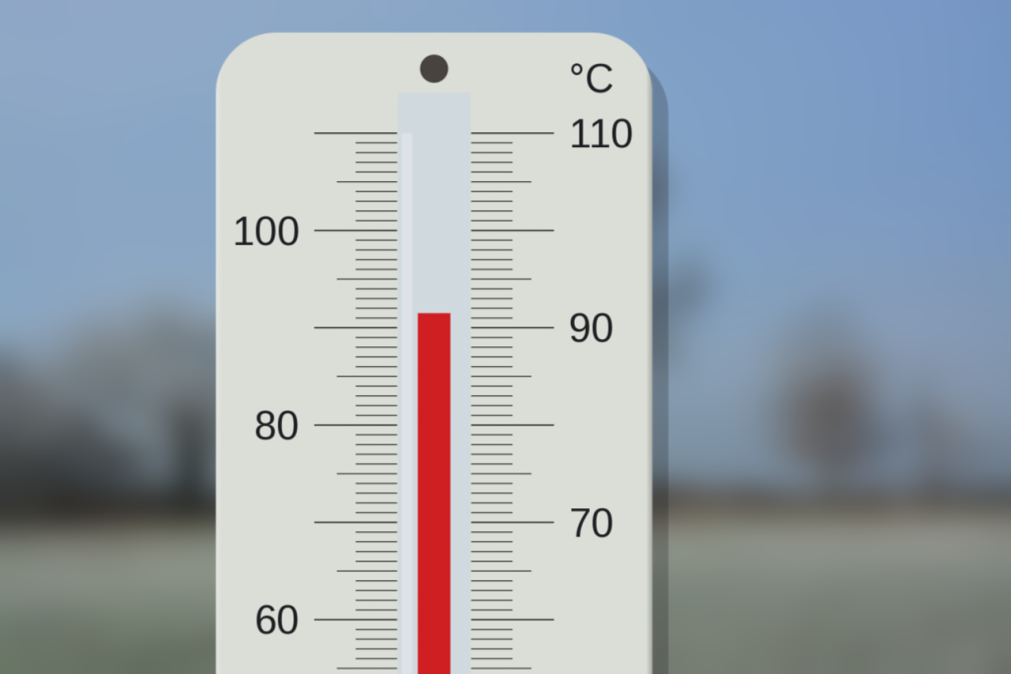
°C 91.5
